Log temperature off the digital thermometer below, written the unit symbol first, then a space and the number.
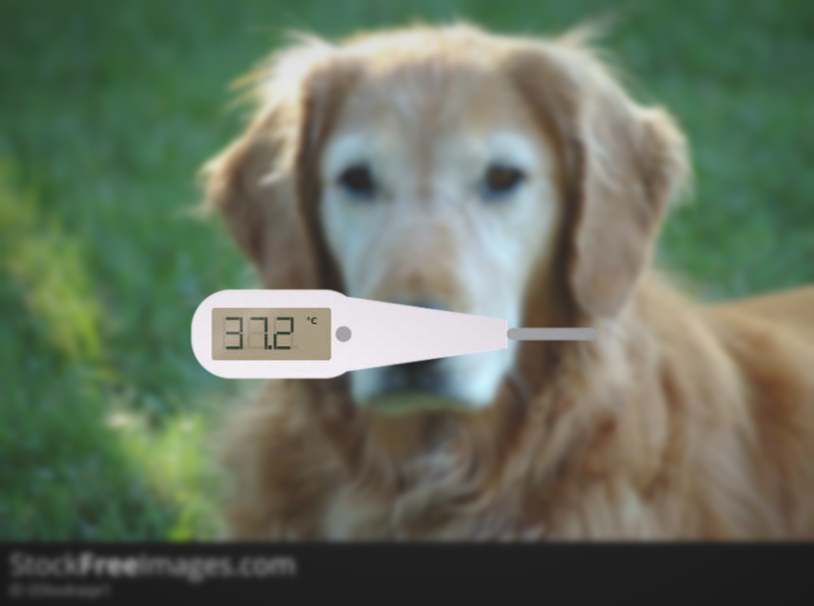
°C 37.2
